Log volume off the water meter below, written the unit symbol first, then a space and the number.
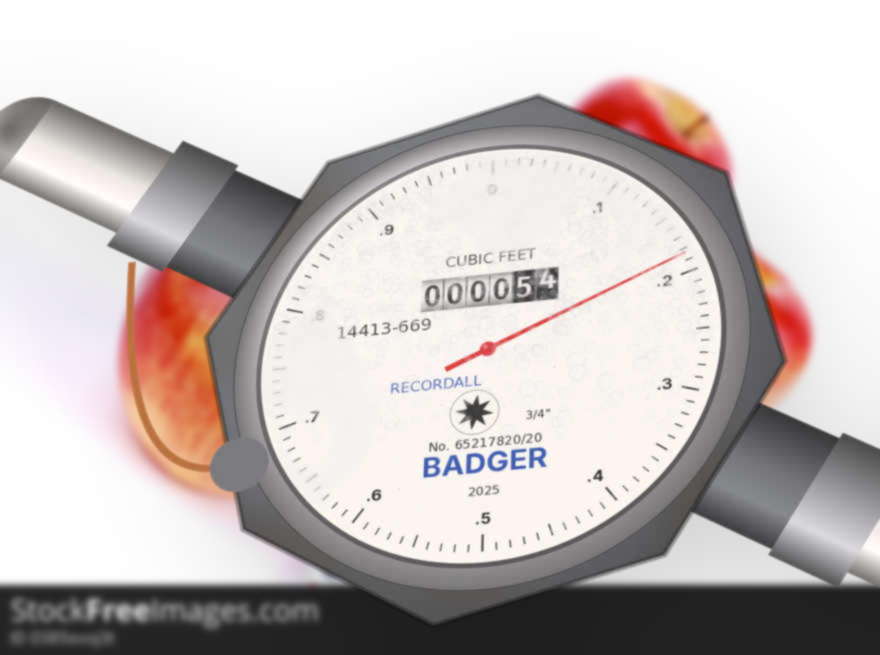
ft³ 54.18
